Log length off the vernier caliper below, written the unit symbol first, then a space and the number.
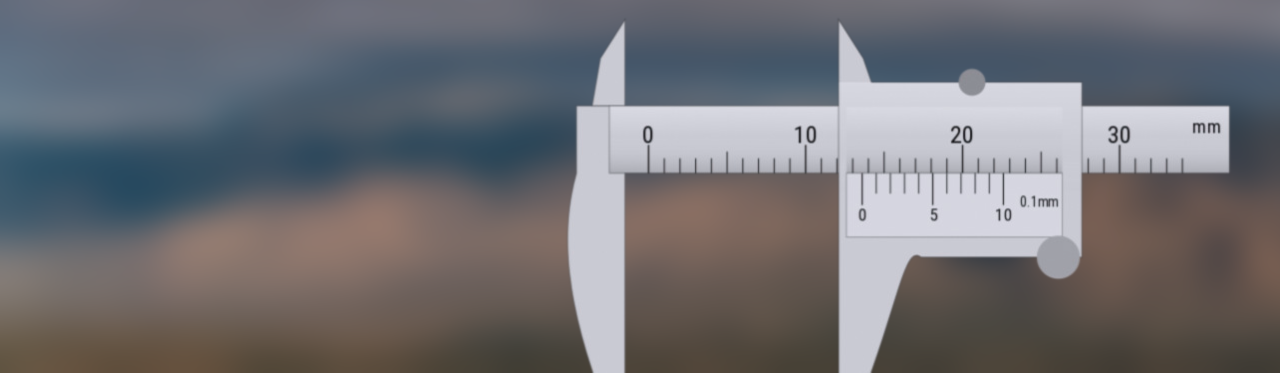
mm 13.6
